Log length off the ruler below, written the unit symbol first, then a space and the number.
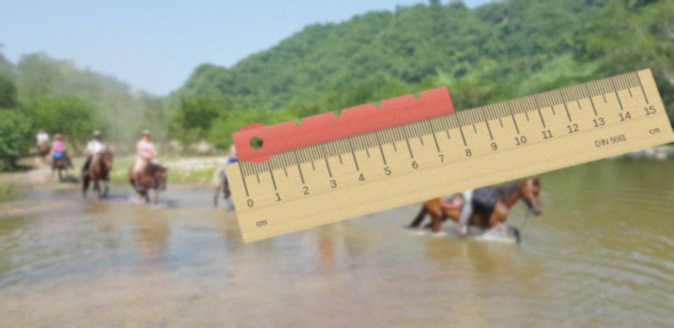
cm 8
